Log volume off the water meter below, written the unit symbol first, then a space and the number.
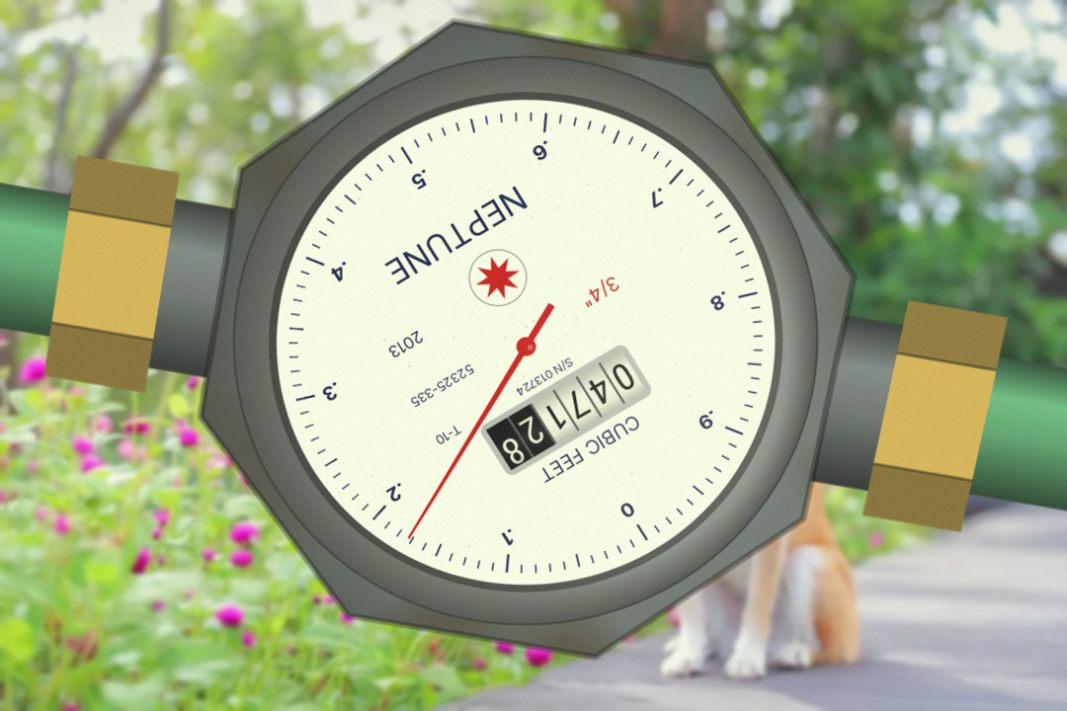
ft³ 47128.17
